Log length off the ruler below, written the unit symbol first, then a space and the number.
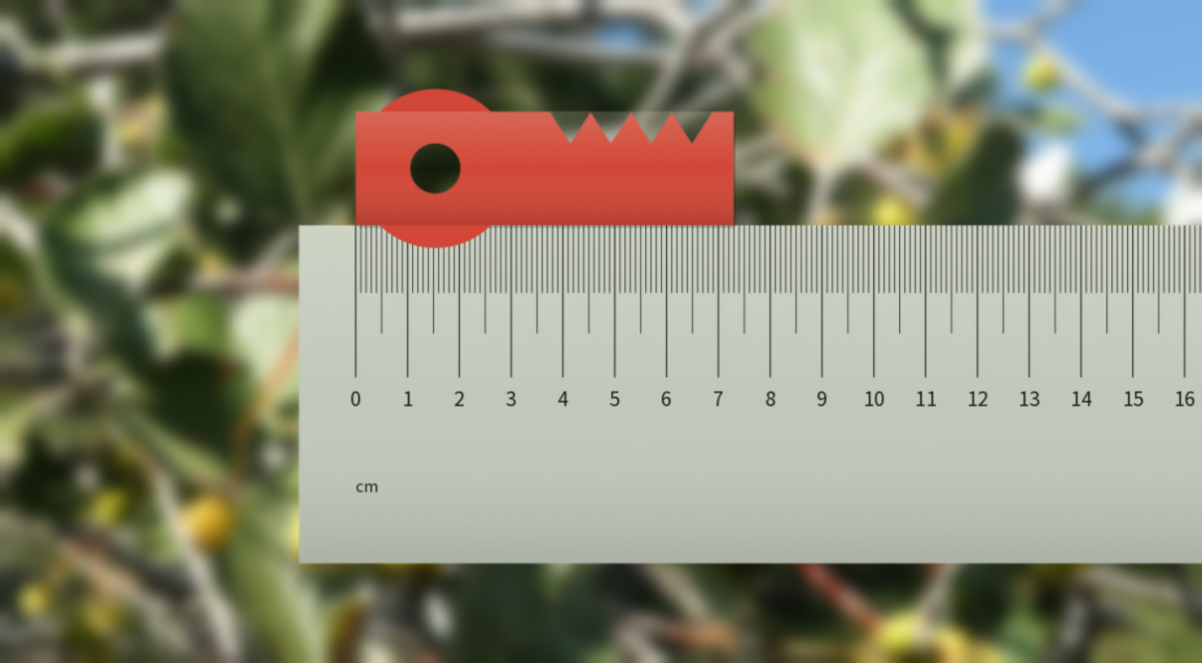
cm 7.3
